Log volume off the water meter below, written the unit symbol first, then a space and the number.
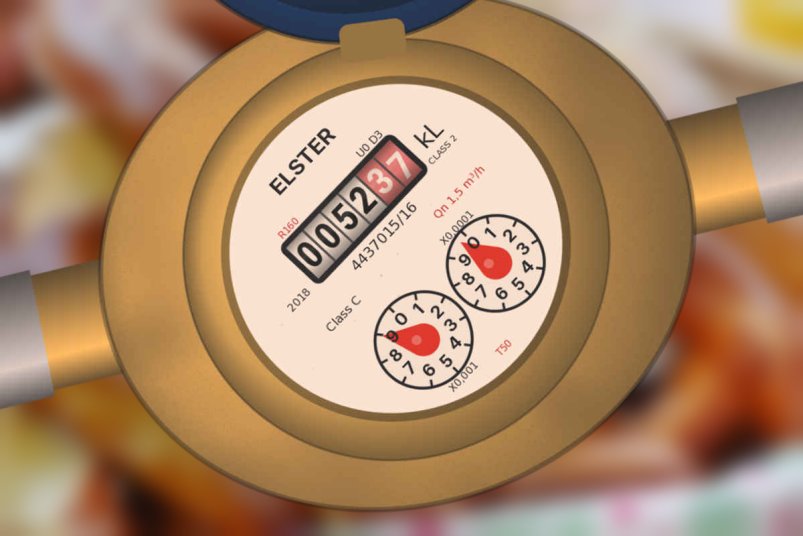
kL 52.3689
